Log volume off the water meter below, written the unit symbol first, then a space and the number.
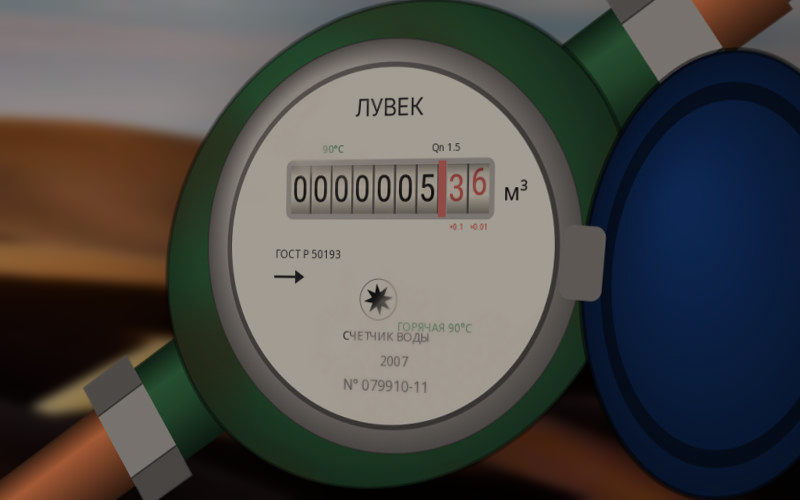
m³ 5.36
